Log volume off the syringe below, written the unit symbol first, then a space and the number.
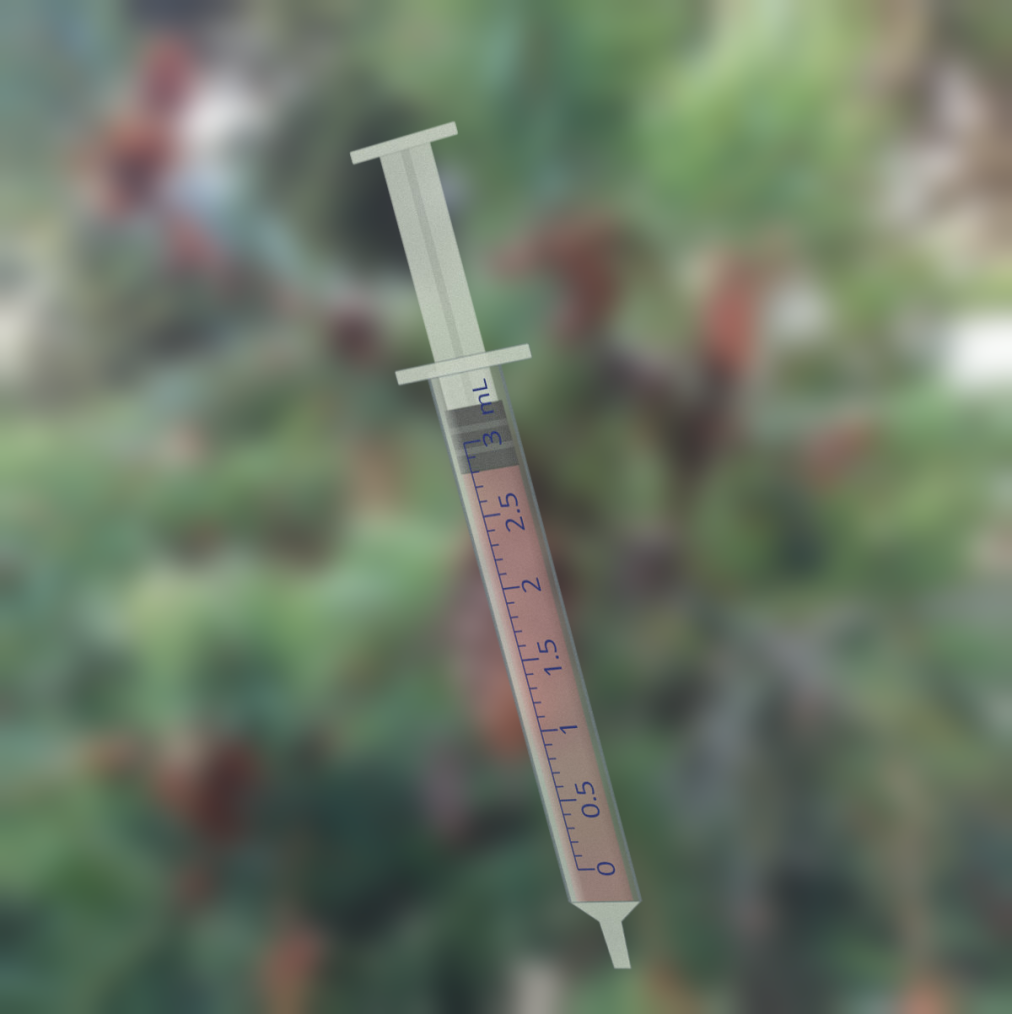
mL 2.8
